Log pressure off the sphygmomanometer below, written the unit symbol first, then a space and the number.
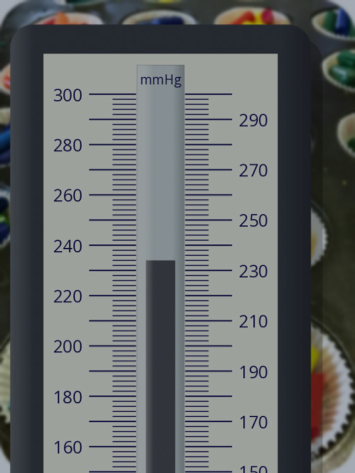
mmHg 234
